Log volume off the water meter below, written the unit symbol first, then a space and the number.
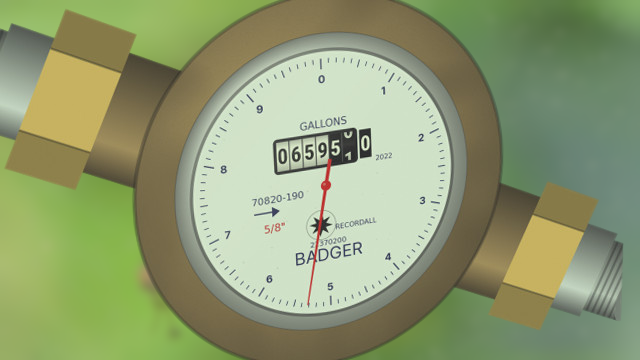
gal 659505.3
